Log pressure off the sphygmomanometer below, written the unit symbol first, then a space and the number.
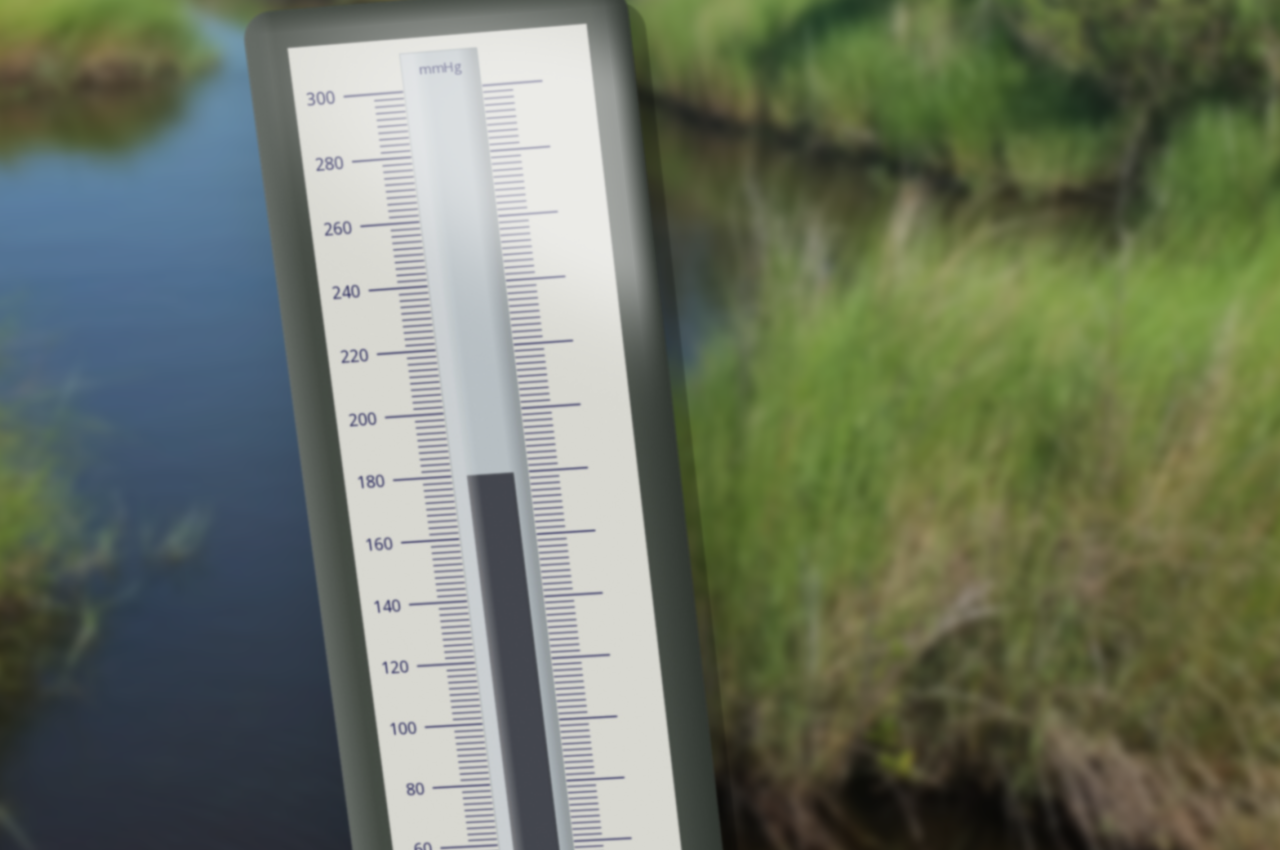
mmHg 180
